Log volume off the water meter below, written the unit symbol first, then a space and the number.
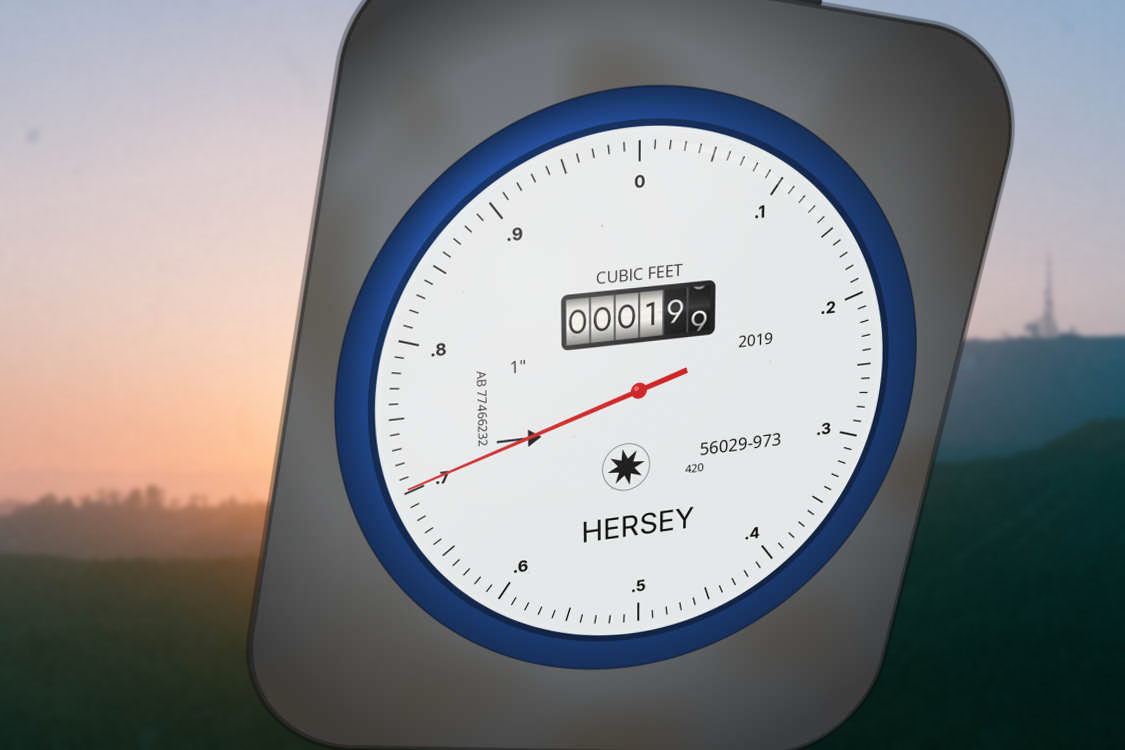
ft³ 198.70
